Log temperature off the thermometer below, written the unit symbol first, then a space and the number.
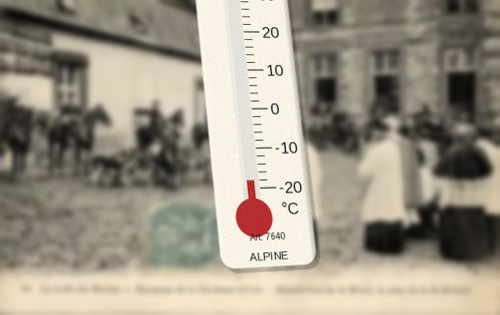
°C -18
